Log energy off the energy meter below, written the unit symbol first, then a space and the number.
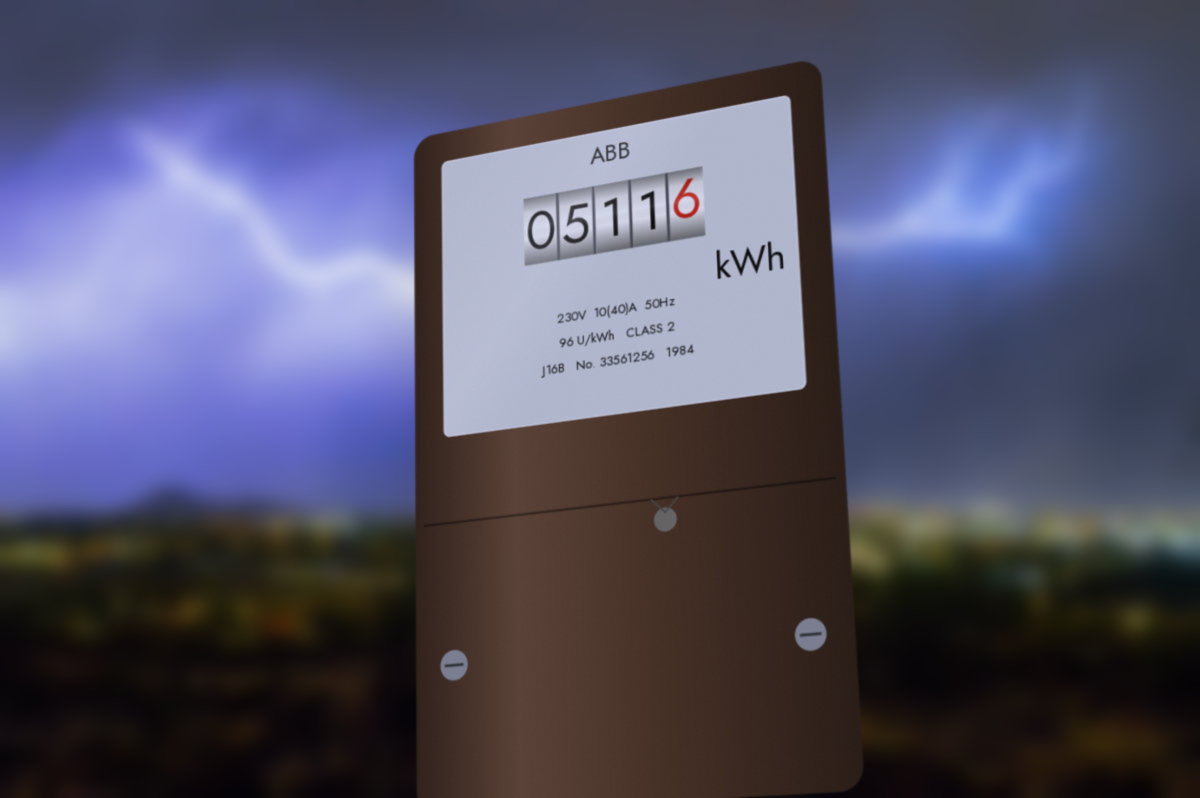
kWh 511.6
